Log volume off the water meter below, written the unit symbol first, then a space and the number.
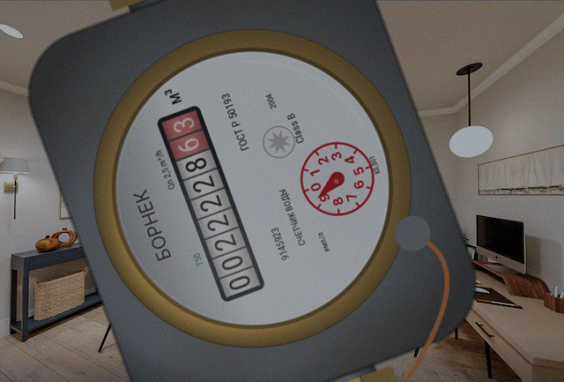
m³ 22228.629
